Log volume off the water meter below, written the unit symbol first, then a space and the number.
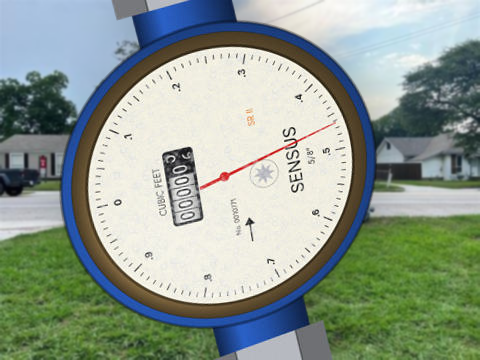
ft³ 5.46
